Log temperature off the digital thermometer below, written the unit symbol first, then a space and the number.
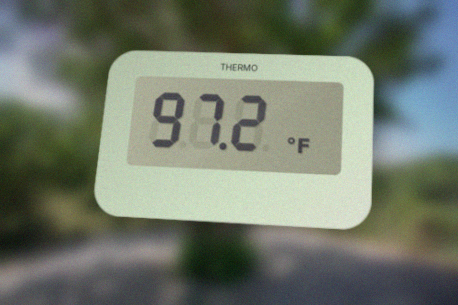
°F 97.2
